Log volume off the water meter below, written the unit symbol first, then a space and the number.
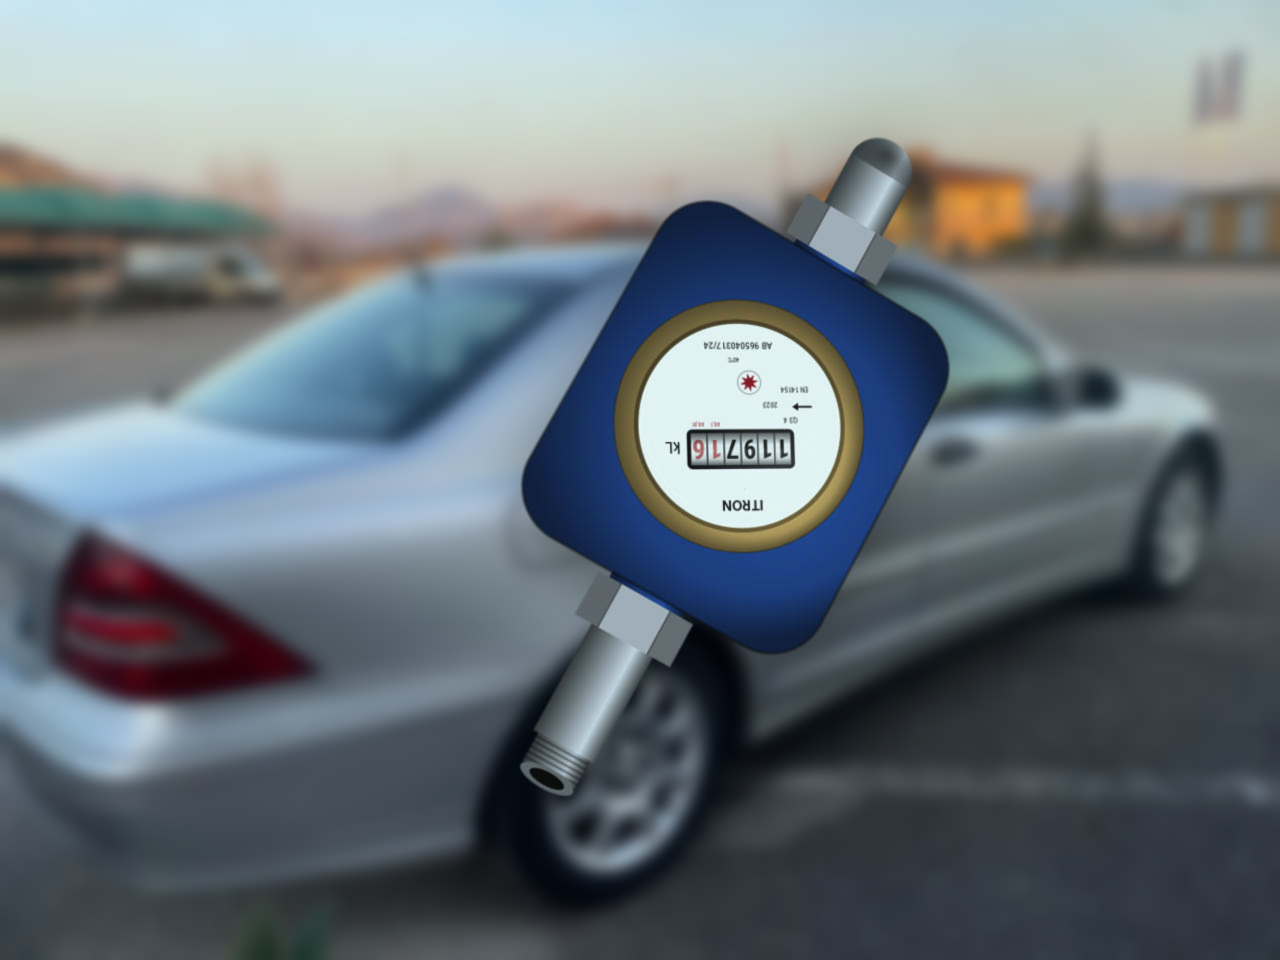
kL 1197.16
